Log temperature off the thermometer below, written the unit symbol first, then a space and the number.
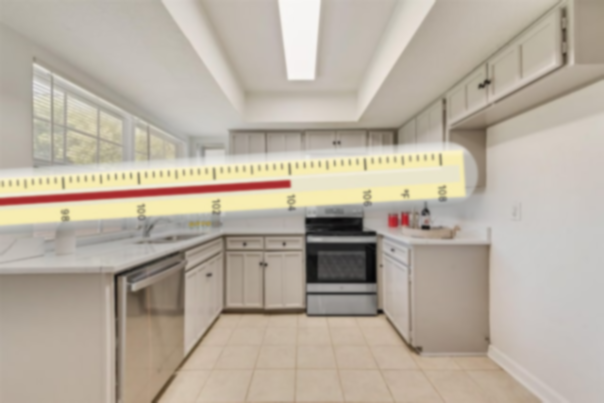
°F 104
